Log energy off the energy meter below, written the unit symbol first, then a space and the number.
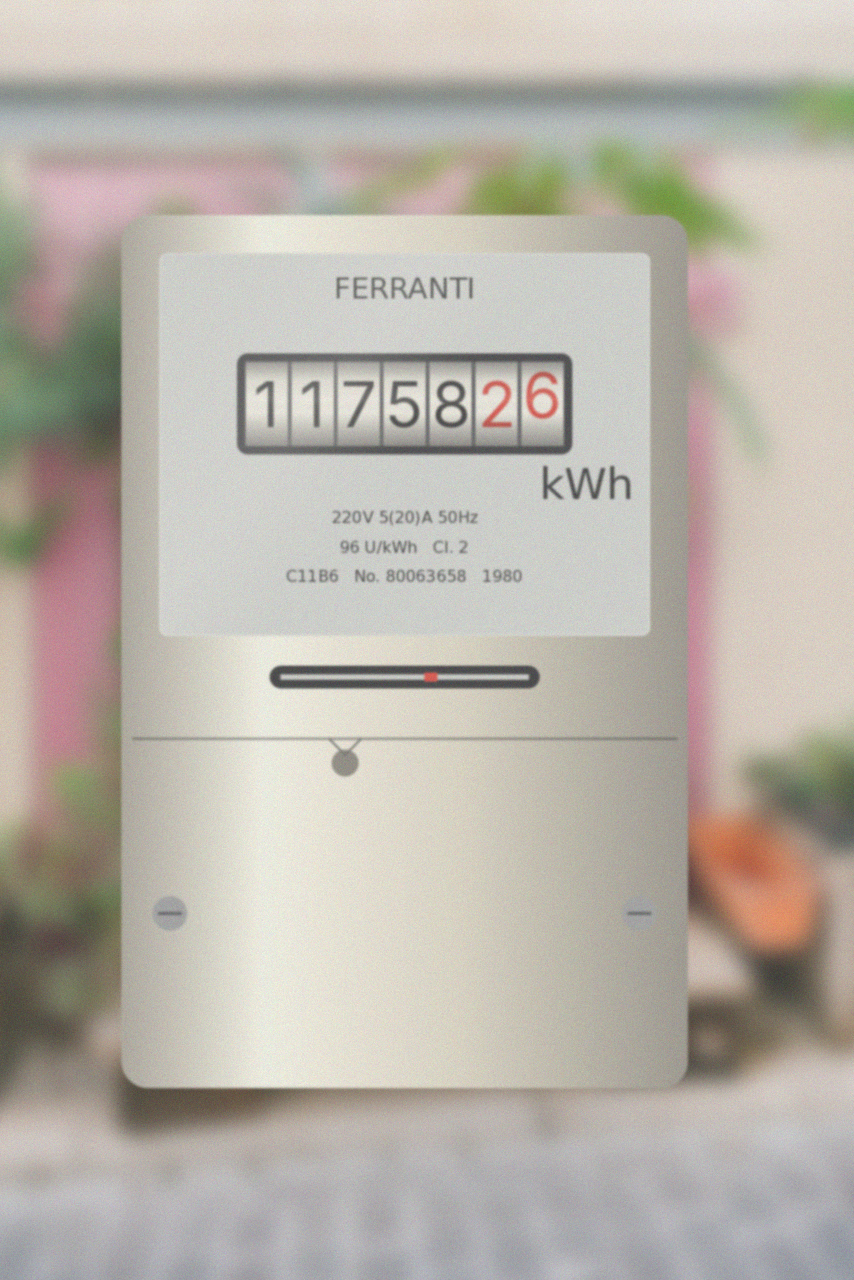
kWh 11758.26
